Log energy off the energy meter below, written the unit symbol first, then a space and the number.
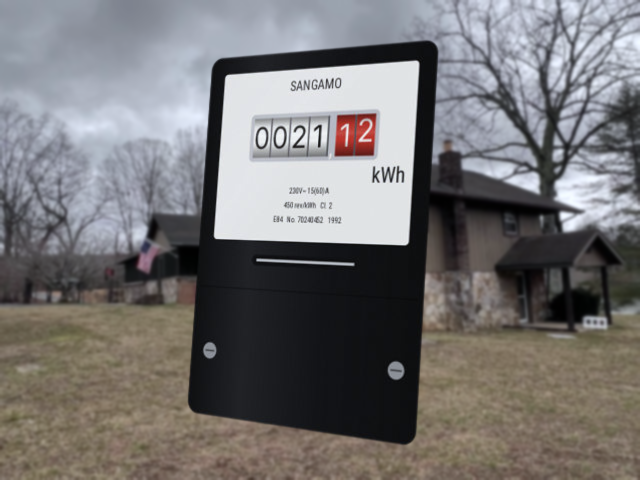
kWh 21.12
